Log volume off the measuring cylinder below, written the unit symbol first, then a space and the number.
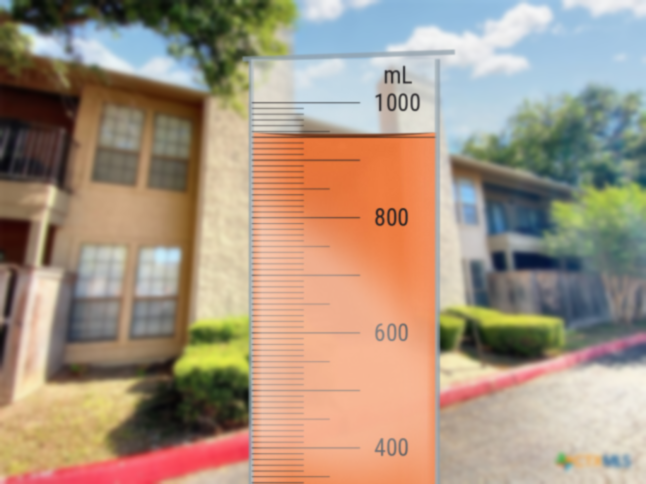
mL 940
